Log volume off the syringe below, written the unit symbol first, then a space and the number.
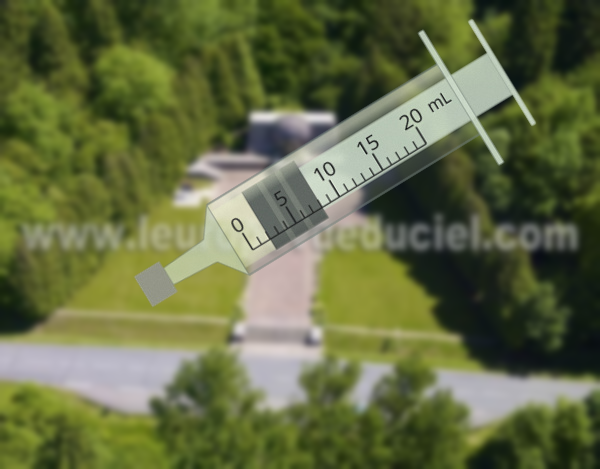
mL 2
